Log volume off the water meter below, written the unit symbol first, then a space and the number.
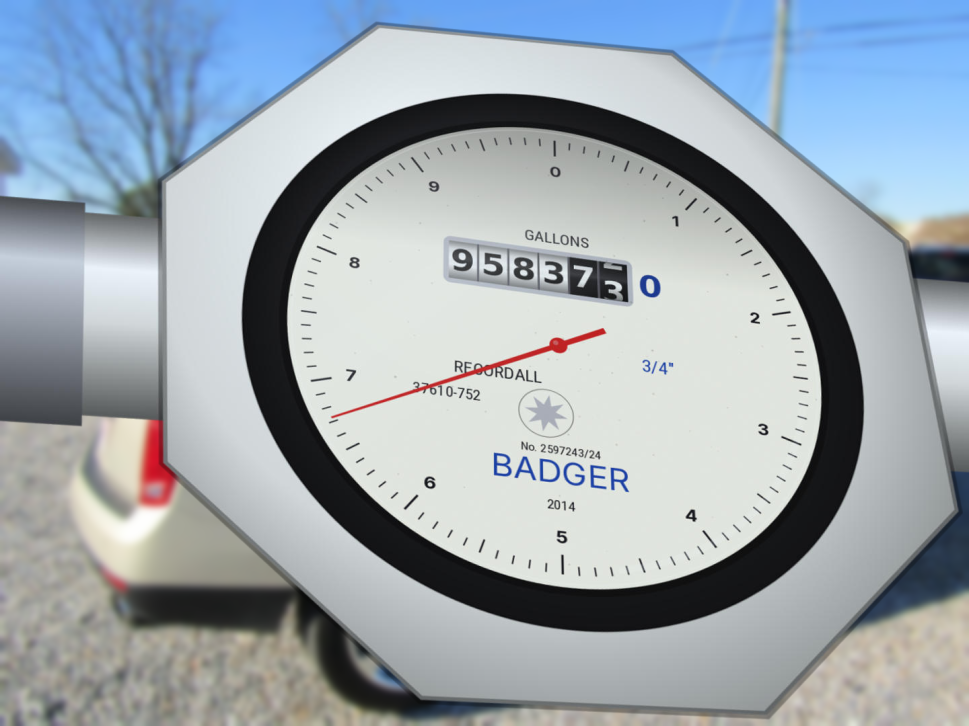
gal 9583726.7
